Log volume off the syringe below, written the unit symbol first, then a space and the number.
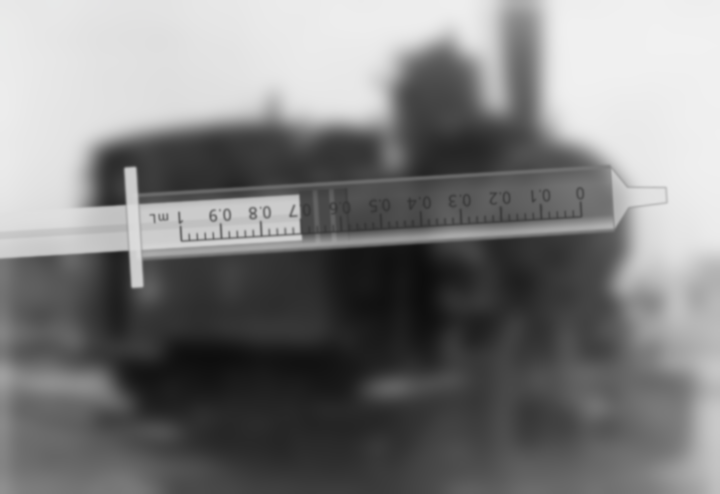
mL 0.58
